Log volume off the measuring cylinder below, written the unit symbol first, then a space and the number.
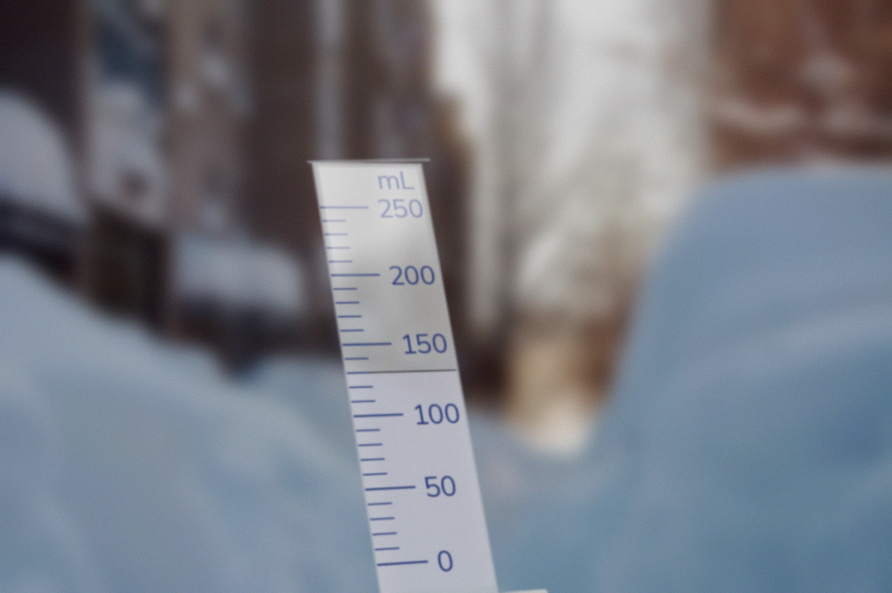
mL 130
